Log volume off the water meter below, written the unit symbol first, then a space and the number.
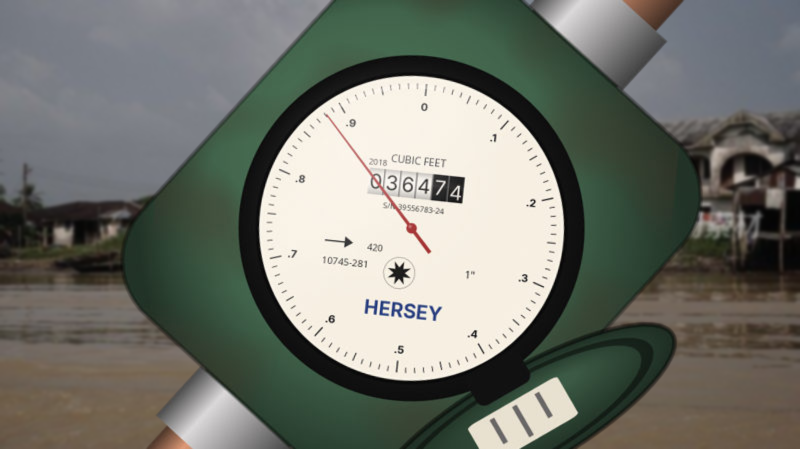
ft³ 36473.88
